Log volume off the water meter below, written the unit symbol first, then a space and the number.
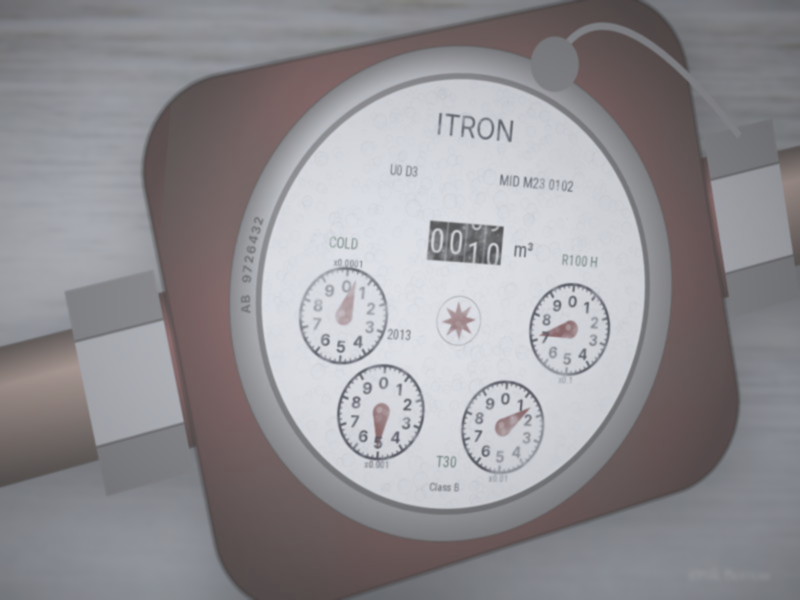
m³ 9.7150
